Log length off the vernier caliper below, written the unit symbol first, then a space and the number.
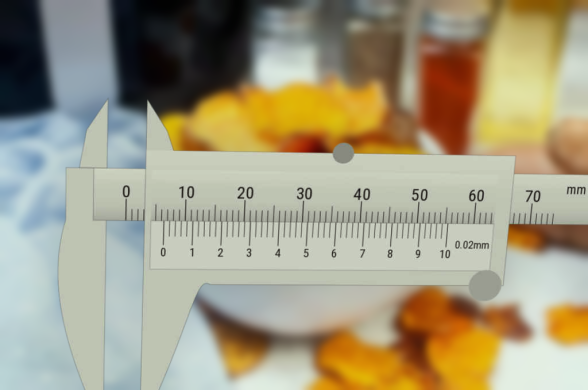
mm 6.4
